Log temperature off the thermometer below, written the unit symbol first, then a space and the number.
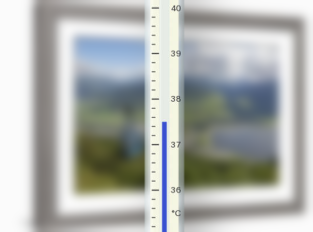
°C 37.5
